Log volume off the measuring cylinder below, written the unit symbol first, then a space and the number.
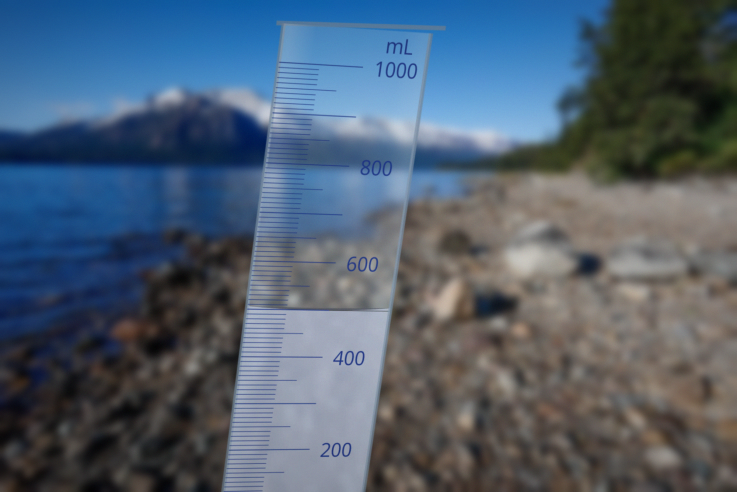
mL 500
